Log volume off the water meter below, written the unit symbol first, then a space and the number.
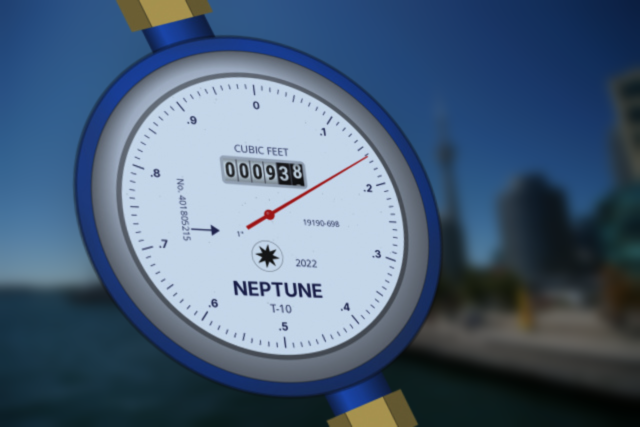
ft³ 938.16
